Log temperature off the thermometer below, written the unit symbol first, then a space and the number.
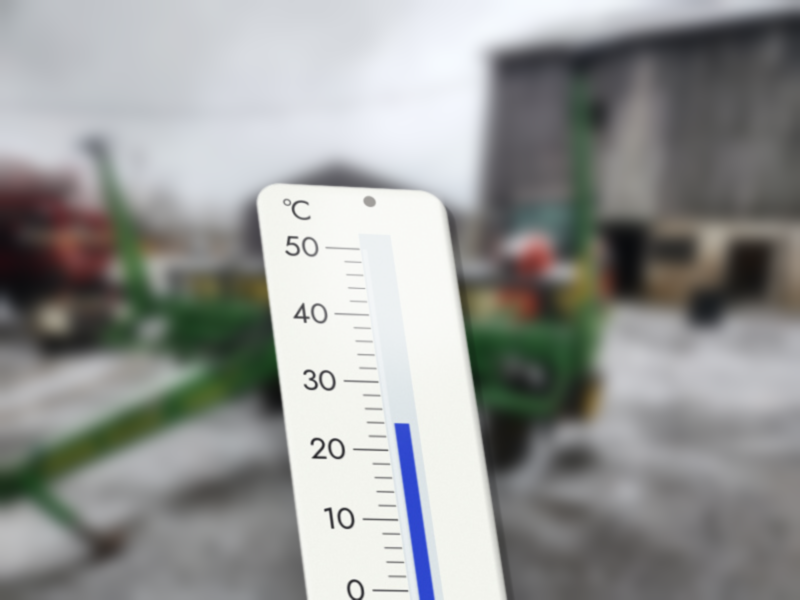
°C 24
